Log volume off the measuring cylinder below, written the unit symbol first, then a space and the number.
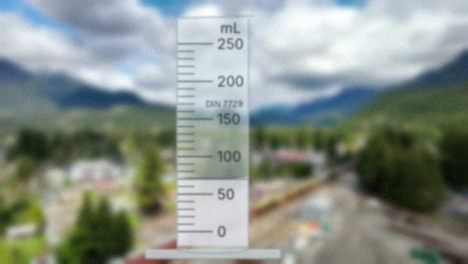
mL 70
